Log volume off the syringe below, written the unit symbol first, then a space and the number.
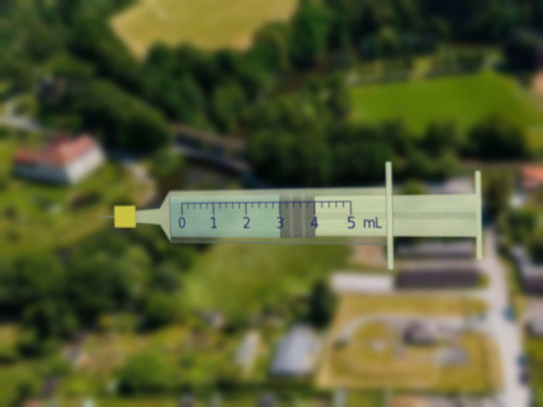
mL 3
